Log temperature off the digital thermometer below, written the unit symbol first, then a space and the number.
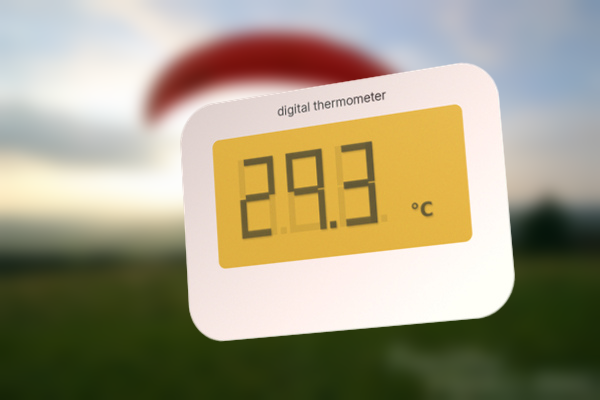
°C 29.3
